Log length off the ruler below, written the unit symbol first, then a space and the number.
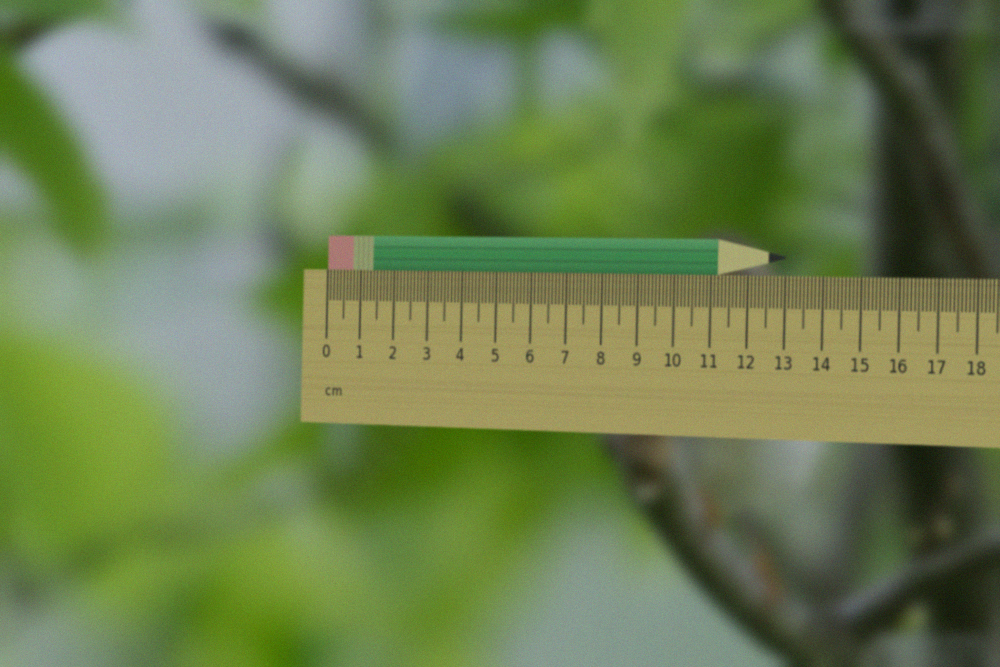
cm 13
